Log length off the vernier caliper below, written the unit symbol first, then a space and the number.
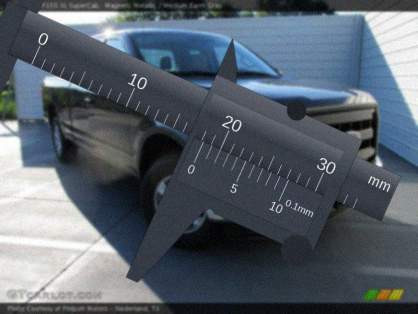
mm 18.2
